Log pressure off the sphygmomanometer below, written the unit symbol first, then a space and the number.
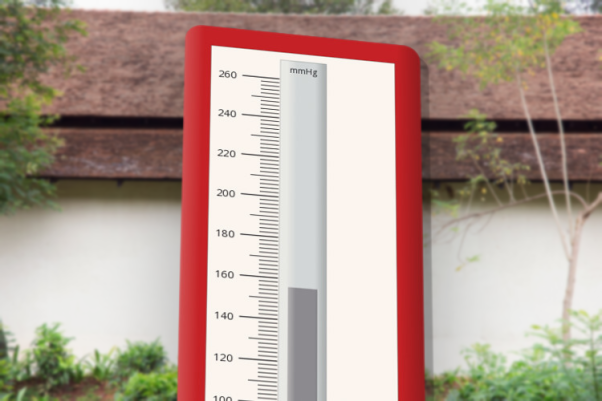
mmHg 156
